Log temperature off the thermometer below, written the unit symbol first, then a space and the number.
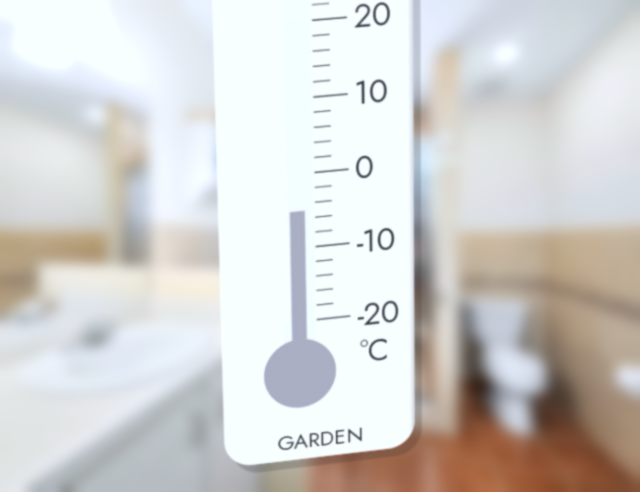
°C -5
